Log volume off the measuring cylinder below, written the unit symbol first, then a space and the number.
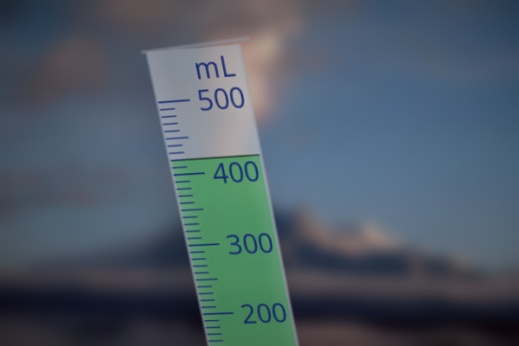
mL 420
